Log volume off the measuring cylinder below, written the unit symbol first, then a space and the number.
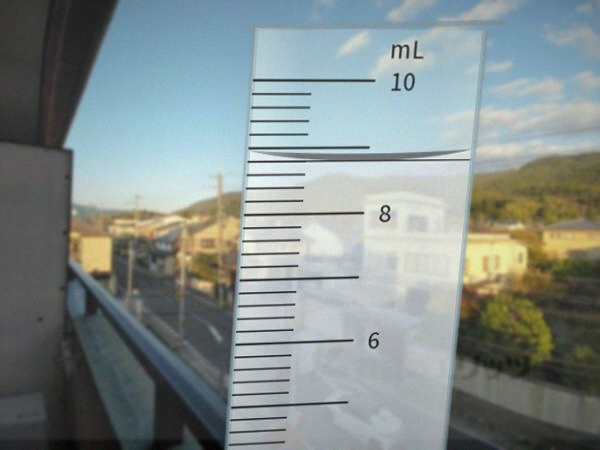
mL 8.8
